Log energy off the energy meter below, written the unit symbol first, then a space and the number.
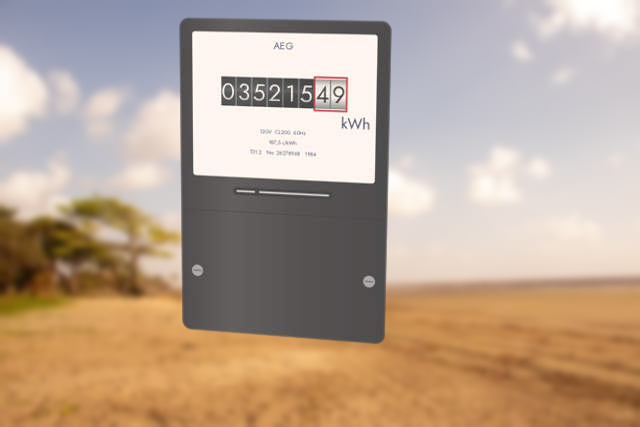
kWh 35215.49
